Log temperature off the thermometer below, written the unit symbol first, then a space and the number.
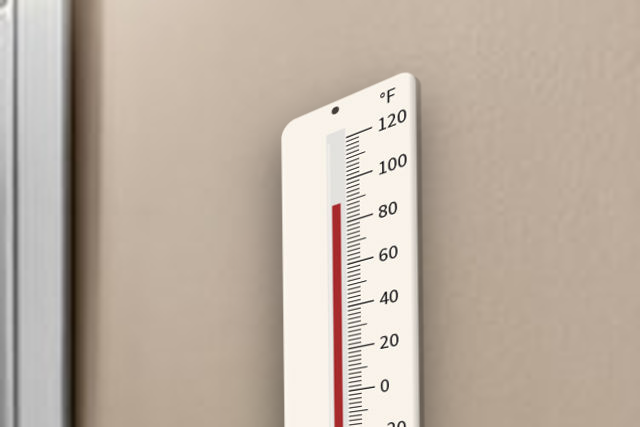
°F 90
